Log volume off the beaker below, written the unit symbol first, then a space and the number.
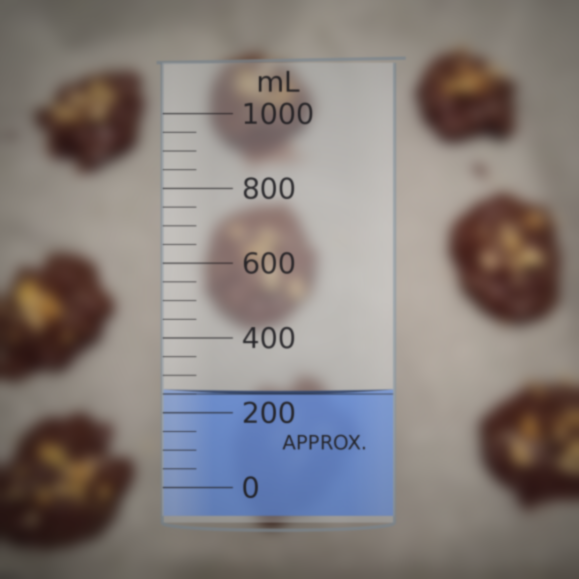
mL 250
